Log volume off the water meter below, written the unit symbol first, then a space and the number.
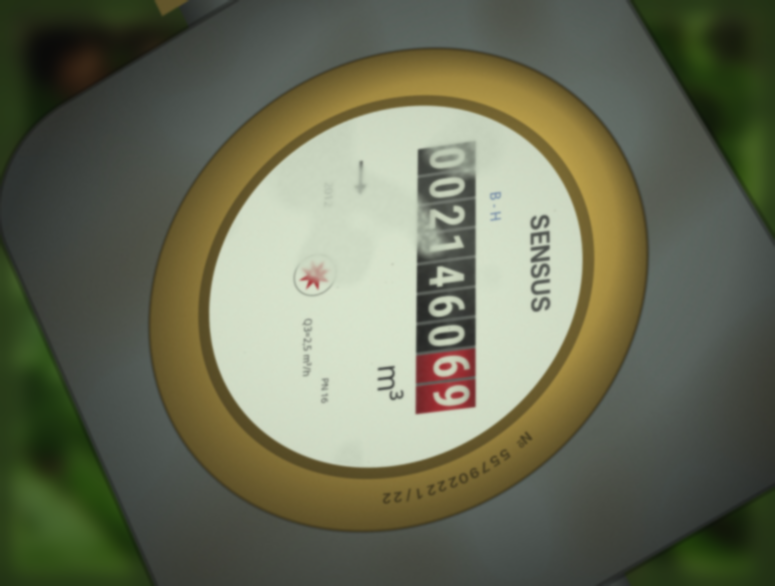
m³ 21460.69
